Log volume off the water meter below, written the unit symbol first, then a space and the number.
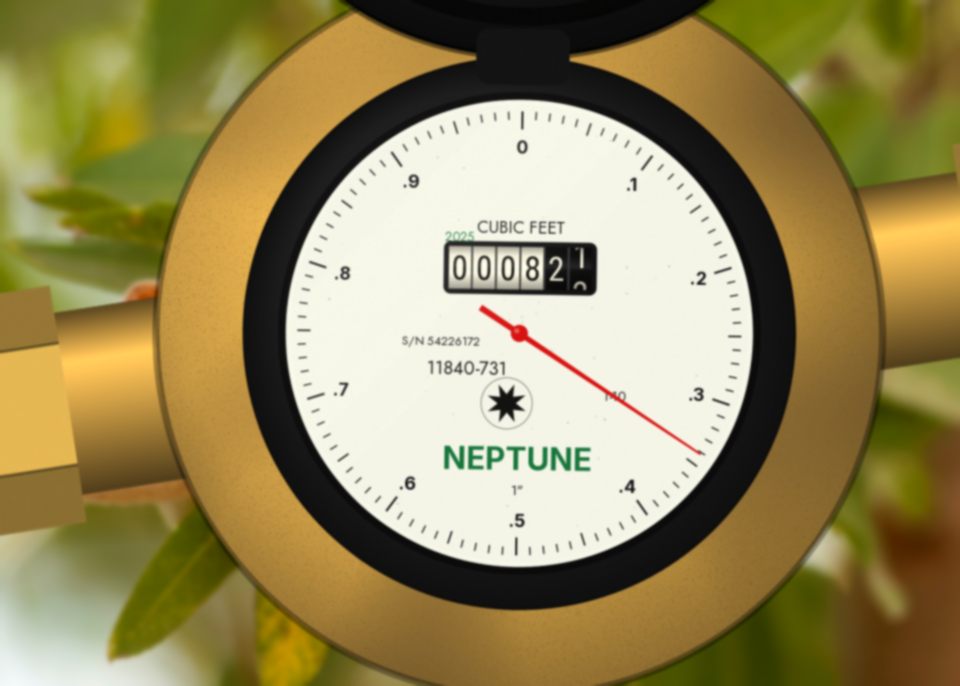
ft³ 821.34
